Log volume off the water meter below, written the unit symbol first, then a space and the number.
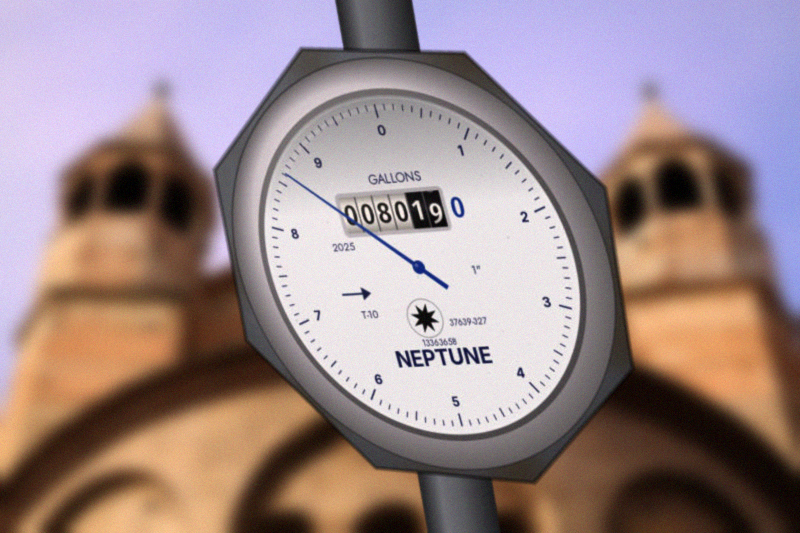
gal 80188.6
